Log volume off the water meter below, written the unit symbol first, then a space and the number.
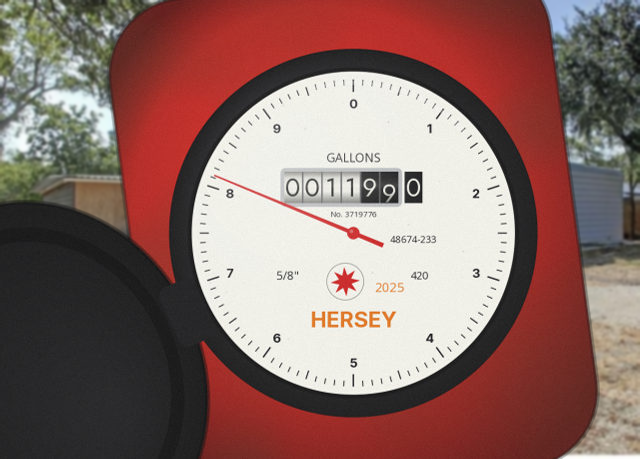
gal 11988.1
